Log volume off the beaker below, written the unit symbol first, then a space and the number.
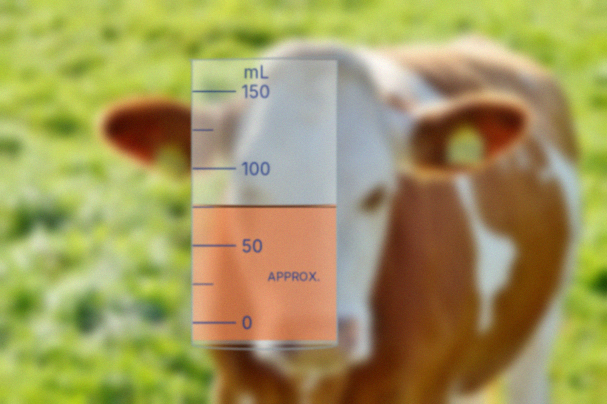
mL 75
